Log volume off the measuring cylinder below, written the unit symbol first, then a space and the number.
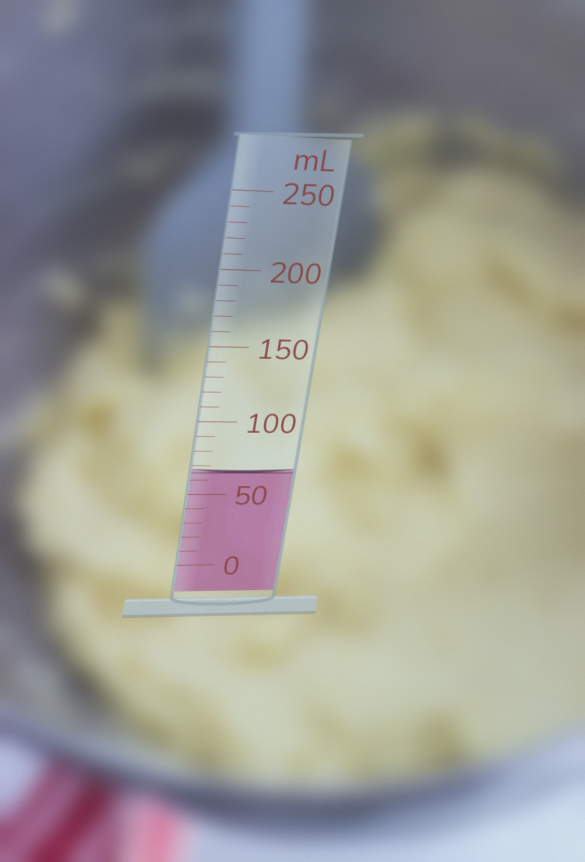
mL 65
